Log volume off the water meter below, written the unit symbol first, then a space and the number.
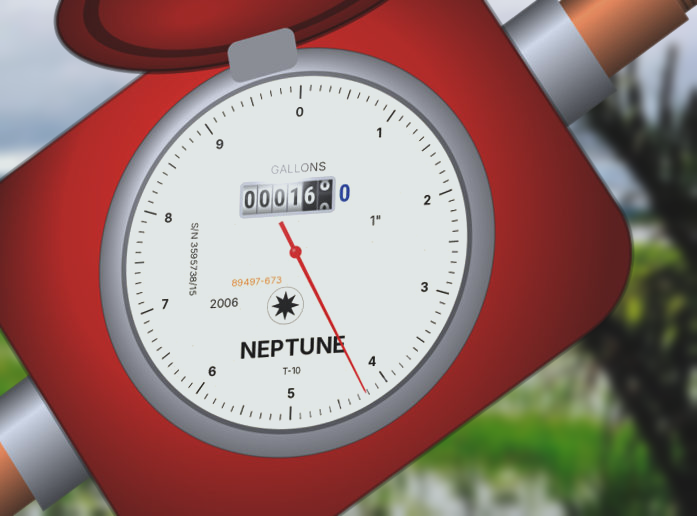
gal 1684.2
